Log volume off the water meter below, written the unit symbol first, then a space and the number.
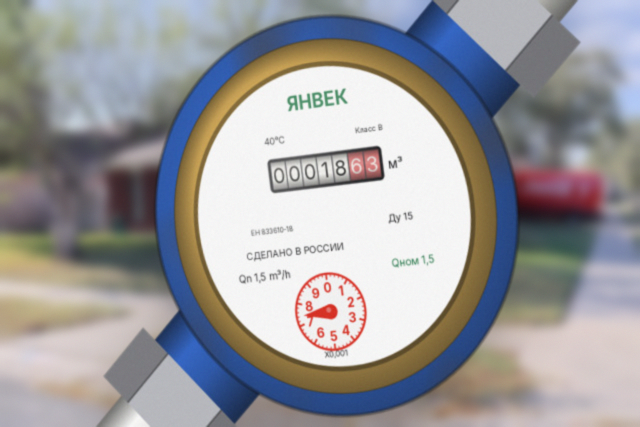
m³ 18.637
